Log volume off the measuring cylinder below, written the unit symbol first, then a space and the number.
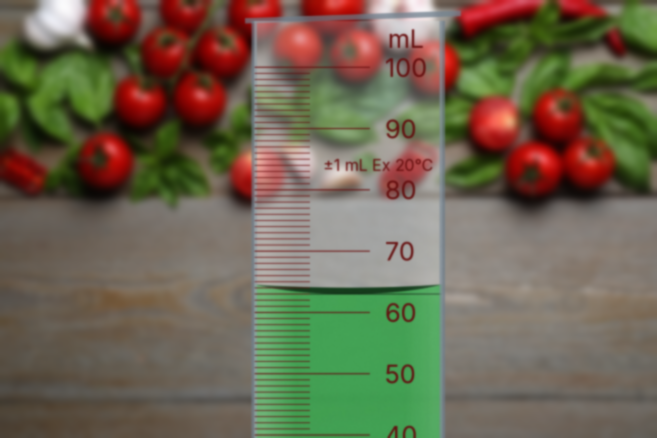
mL 63
